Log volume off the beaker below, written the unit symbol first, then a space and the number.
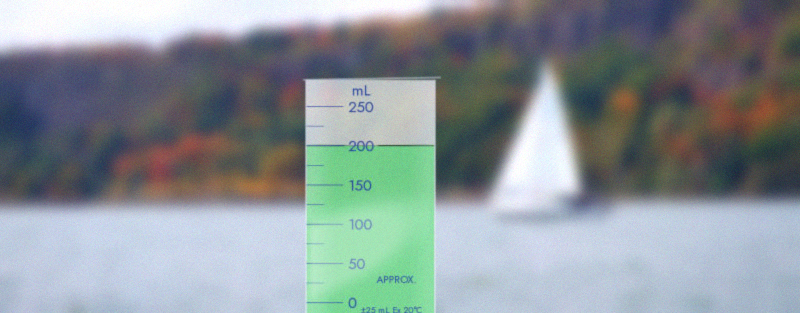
mL 200
